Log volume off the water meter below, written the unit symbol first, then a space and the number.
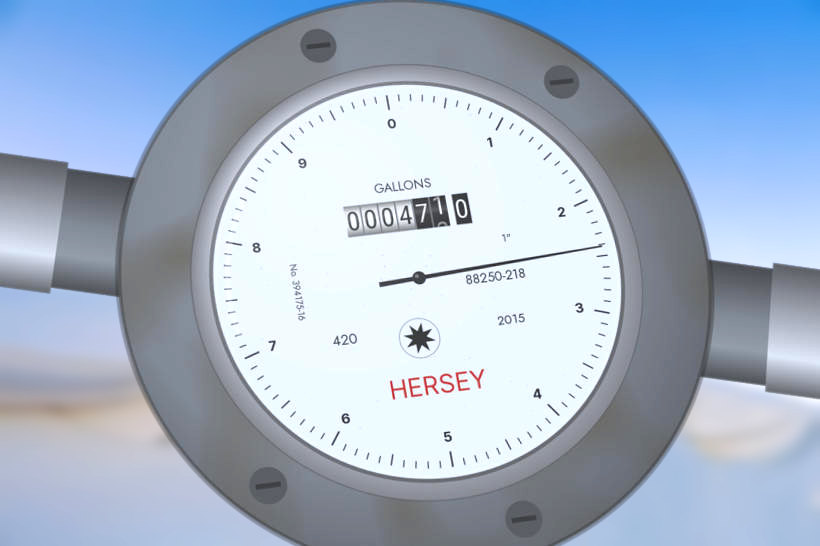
gal 4712.4
